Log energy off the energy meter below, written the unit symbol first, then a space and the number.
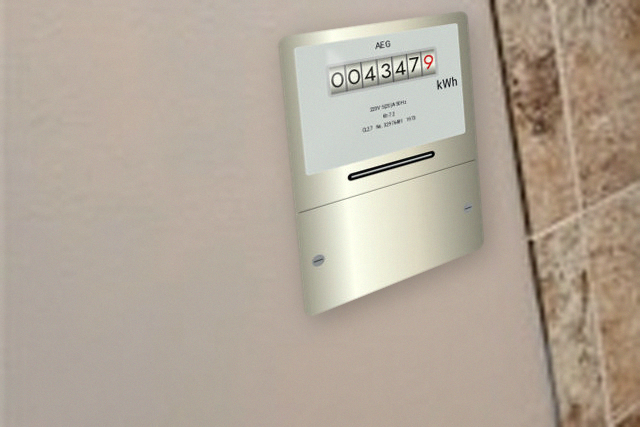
kWh 4347.9
